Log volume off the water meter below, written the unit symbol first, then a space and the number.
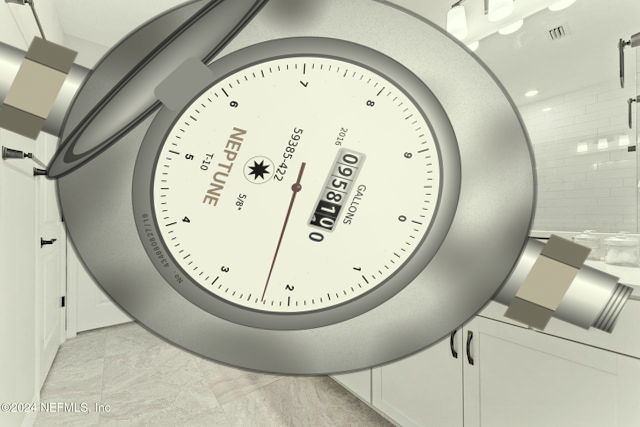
gal 958102.3
